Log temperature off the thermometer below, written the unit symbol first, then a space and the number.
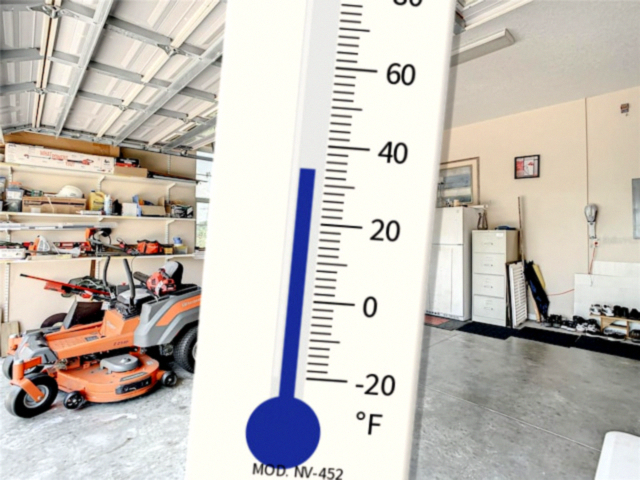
°F 34
